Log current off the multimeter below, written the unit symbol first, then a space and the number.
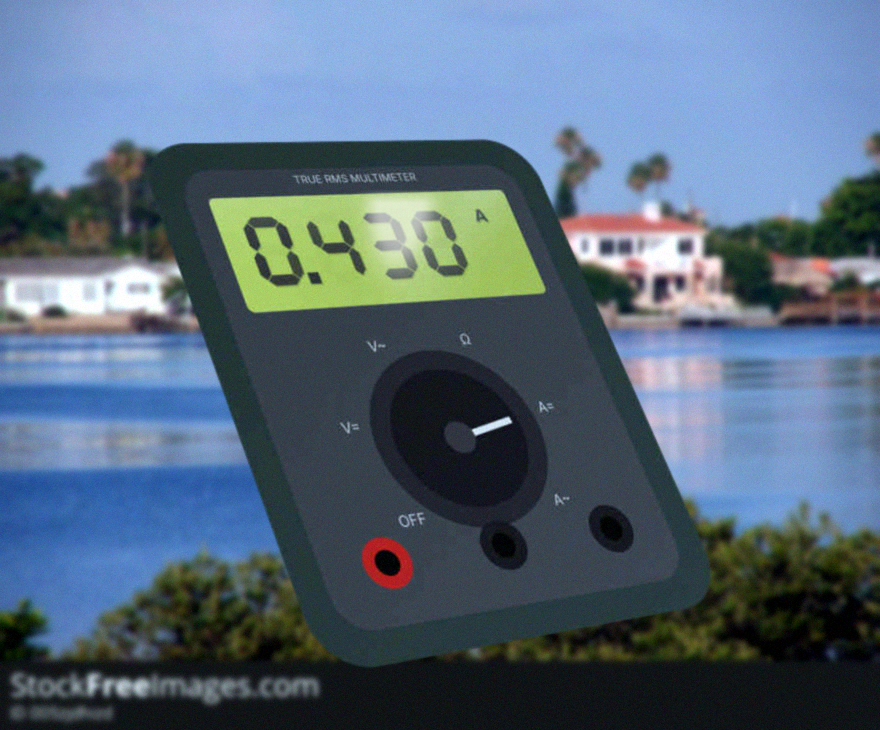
A 0.430
